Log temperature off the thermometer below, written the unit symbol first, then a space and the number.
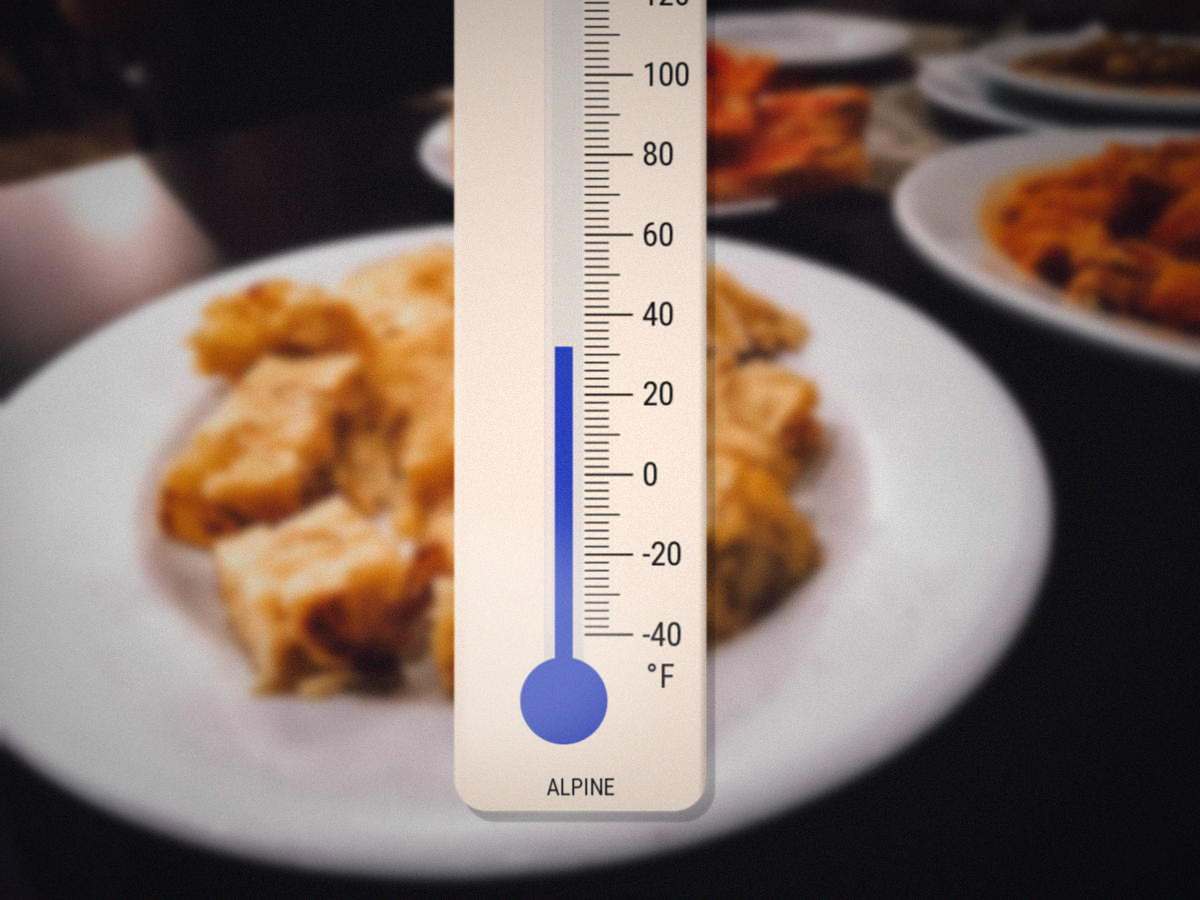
°F 32
